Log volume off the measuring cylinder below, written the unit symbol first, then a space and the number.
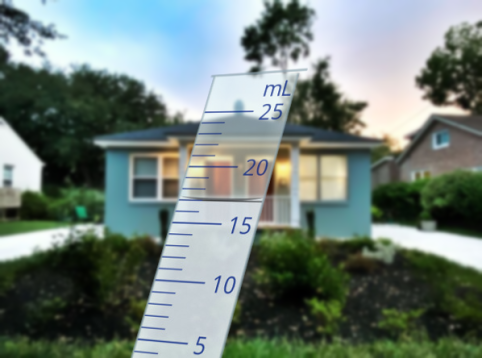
mL 17
